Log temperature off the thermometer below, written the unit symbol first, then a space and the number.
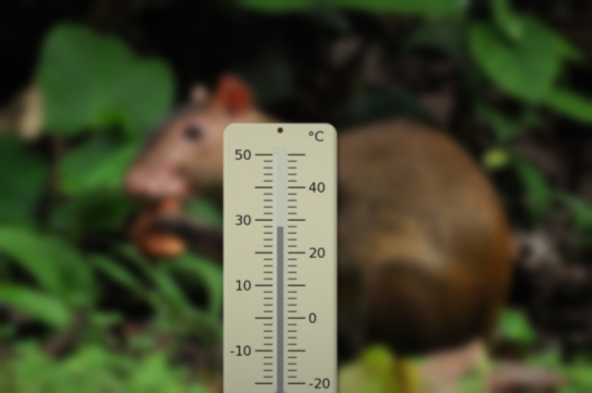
°C 28
